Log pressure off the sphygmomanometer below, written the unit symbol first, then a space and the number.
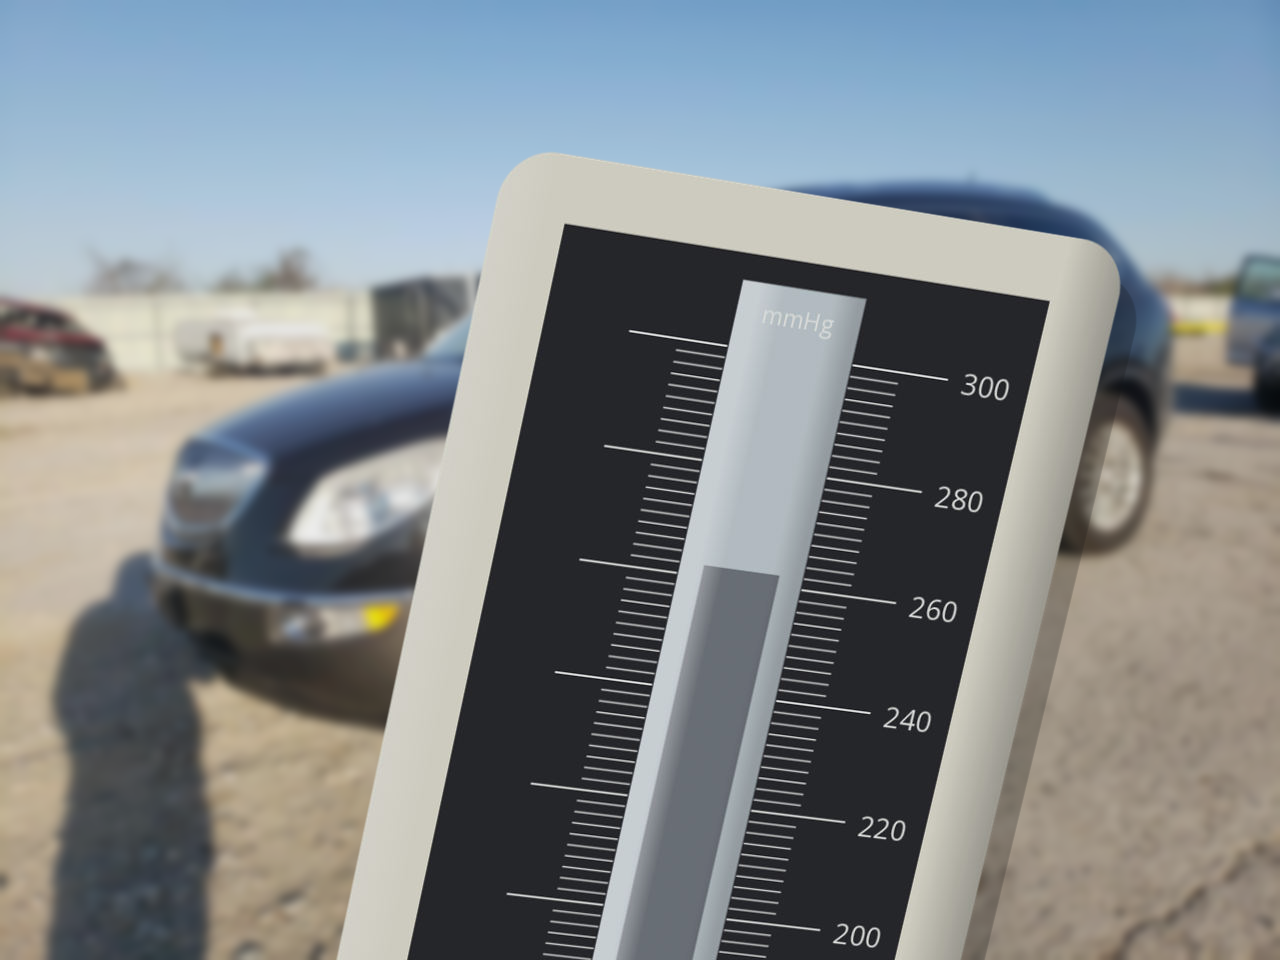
mmHg 262
